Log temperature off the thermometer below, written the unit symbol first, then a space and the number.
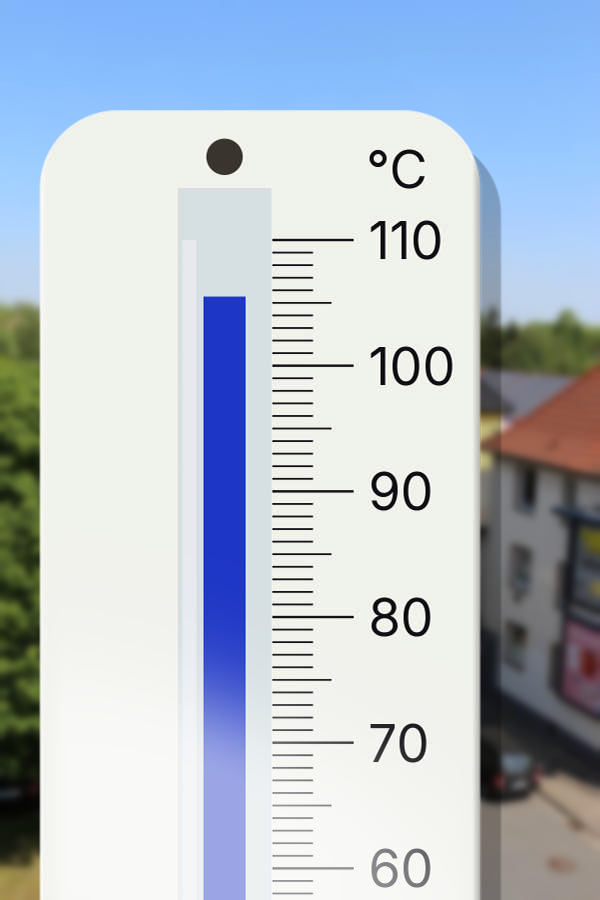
°C 105.5
